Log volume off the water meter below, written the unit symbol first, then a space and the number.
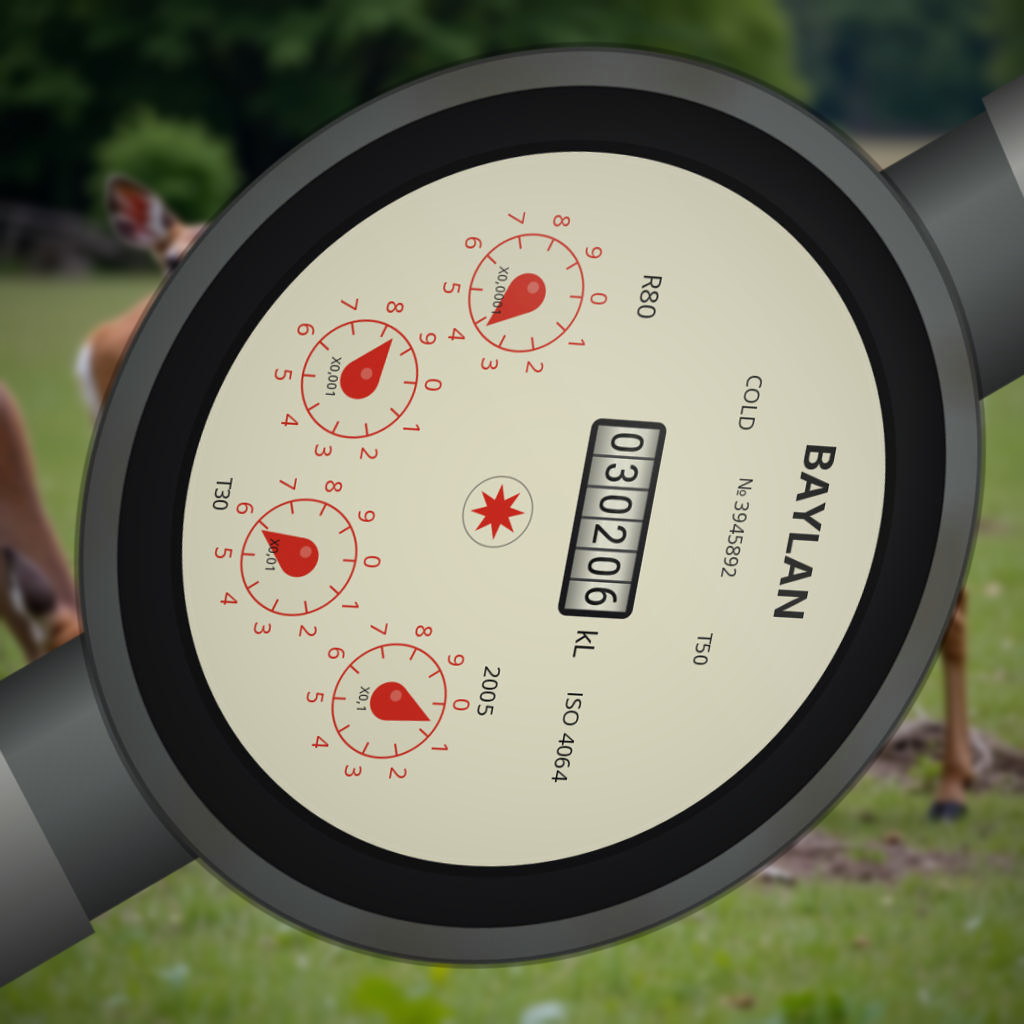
kL 30206.0583
